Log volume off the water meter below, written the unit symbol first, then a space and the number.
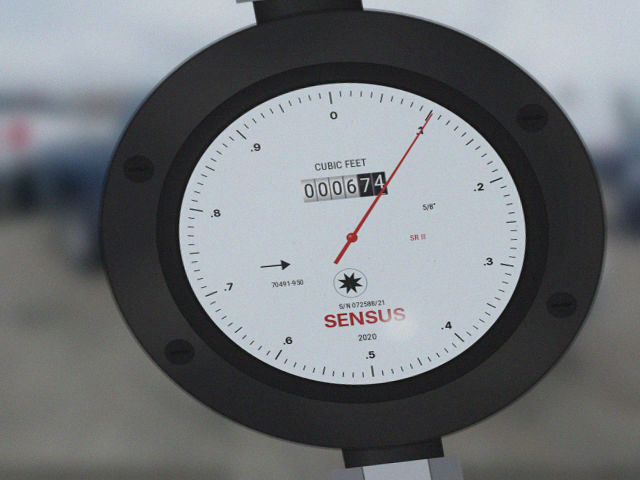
ft³ 674.10
